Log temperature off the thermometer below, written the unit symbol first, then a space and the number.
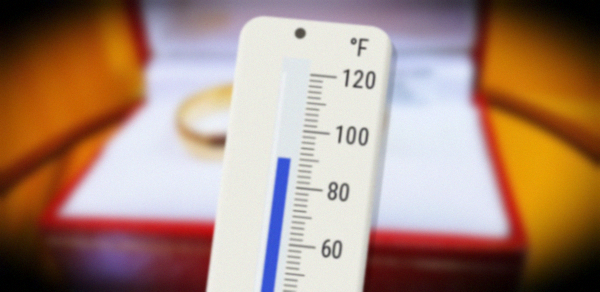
°F 90
